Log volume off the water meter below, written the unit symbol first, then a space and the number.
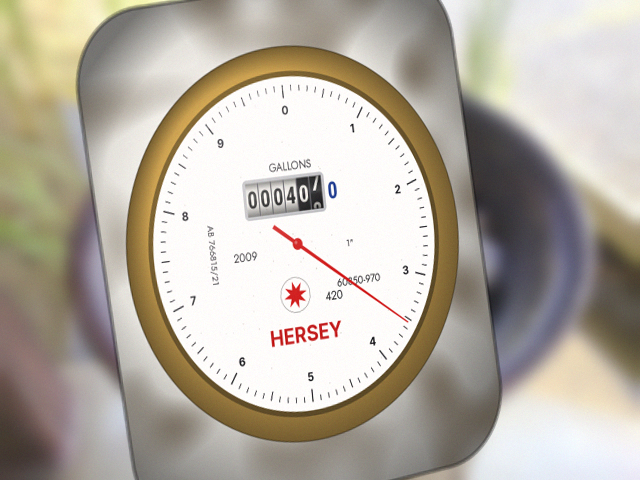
gal 4073.5
